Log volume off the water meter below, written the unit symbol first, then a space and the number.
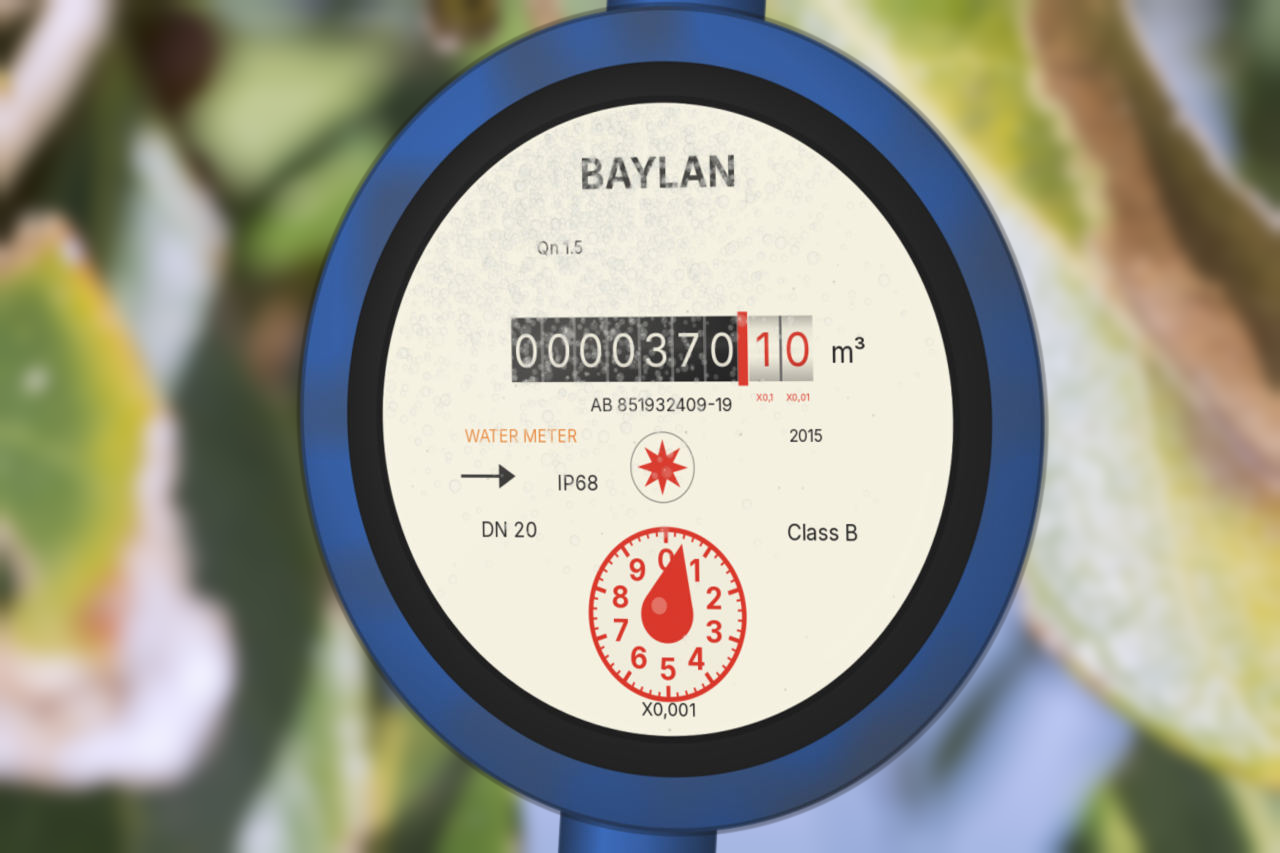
m³ 370.100
